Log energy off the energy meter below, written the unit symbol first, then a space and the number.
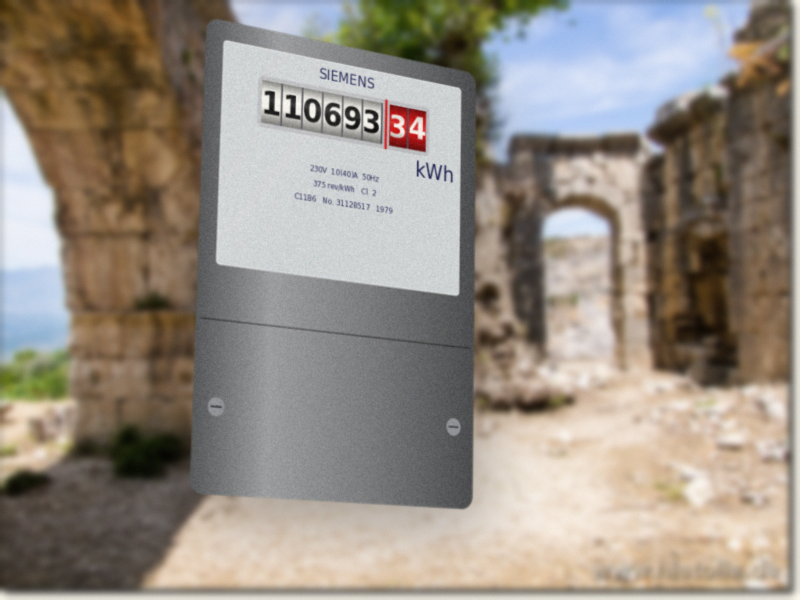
kWh 110693.34
